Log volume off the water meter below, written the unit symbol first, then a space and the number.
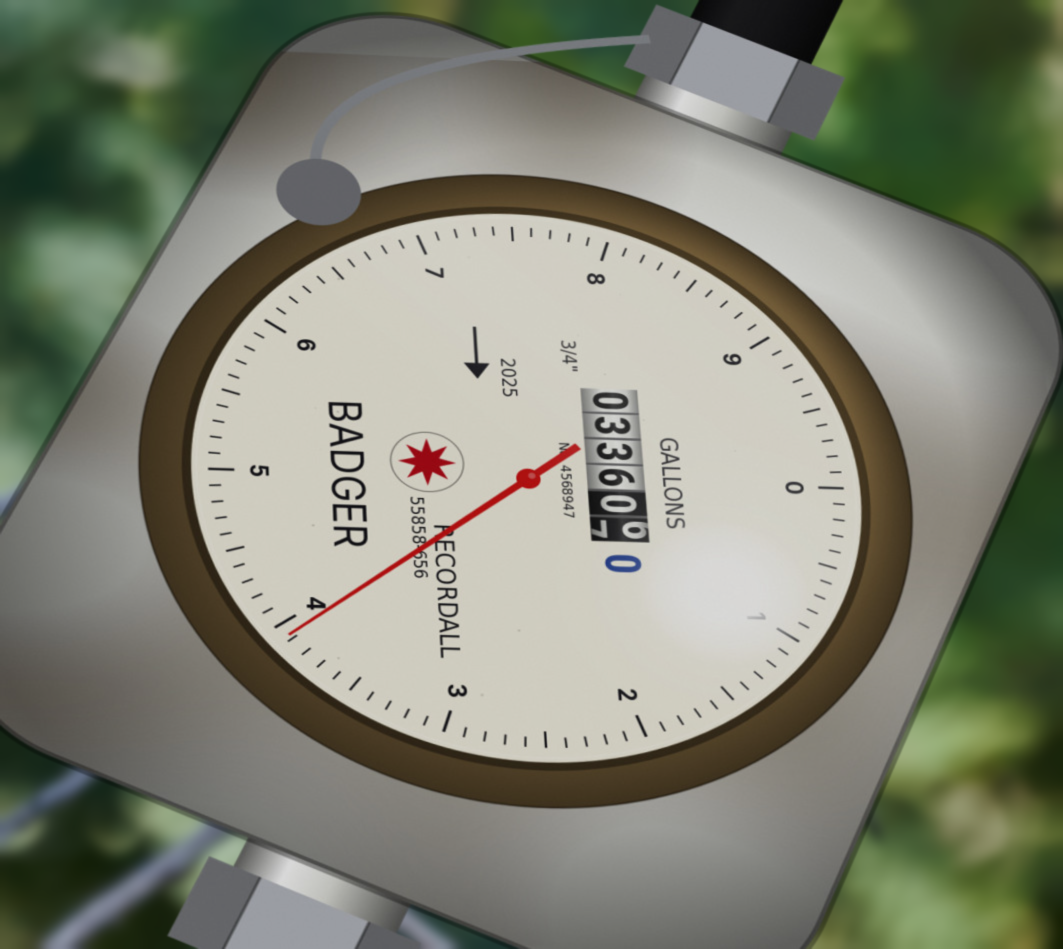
gal 336063.9
